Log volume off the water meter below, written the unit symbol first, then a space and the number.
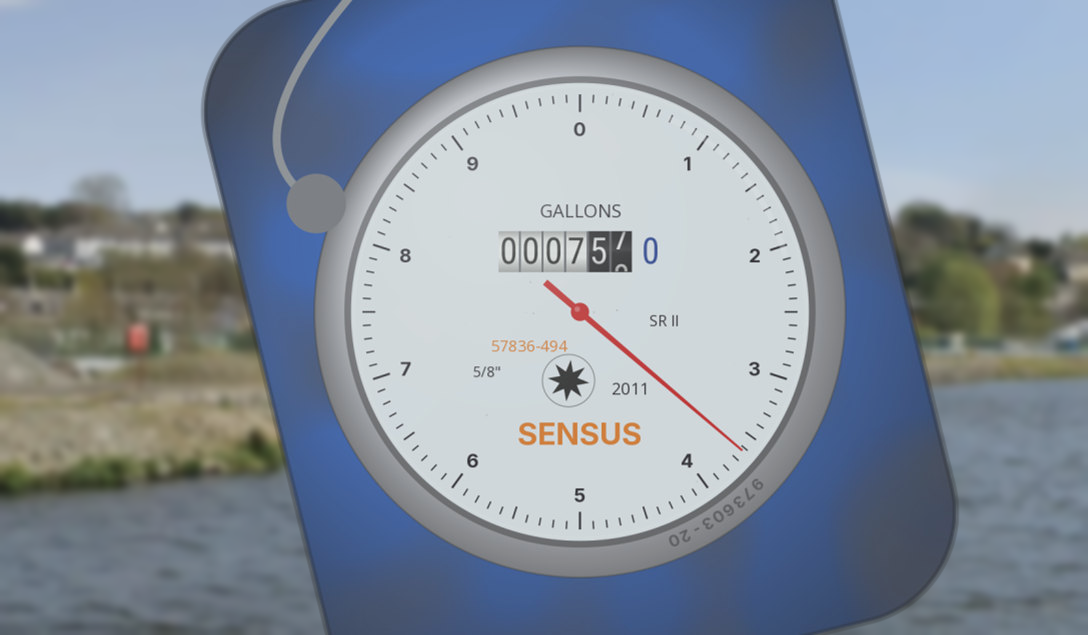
gal 7573.6
